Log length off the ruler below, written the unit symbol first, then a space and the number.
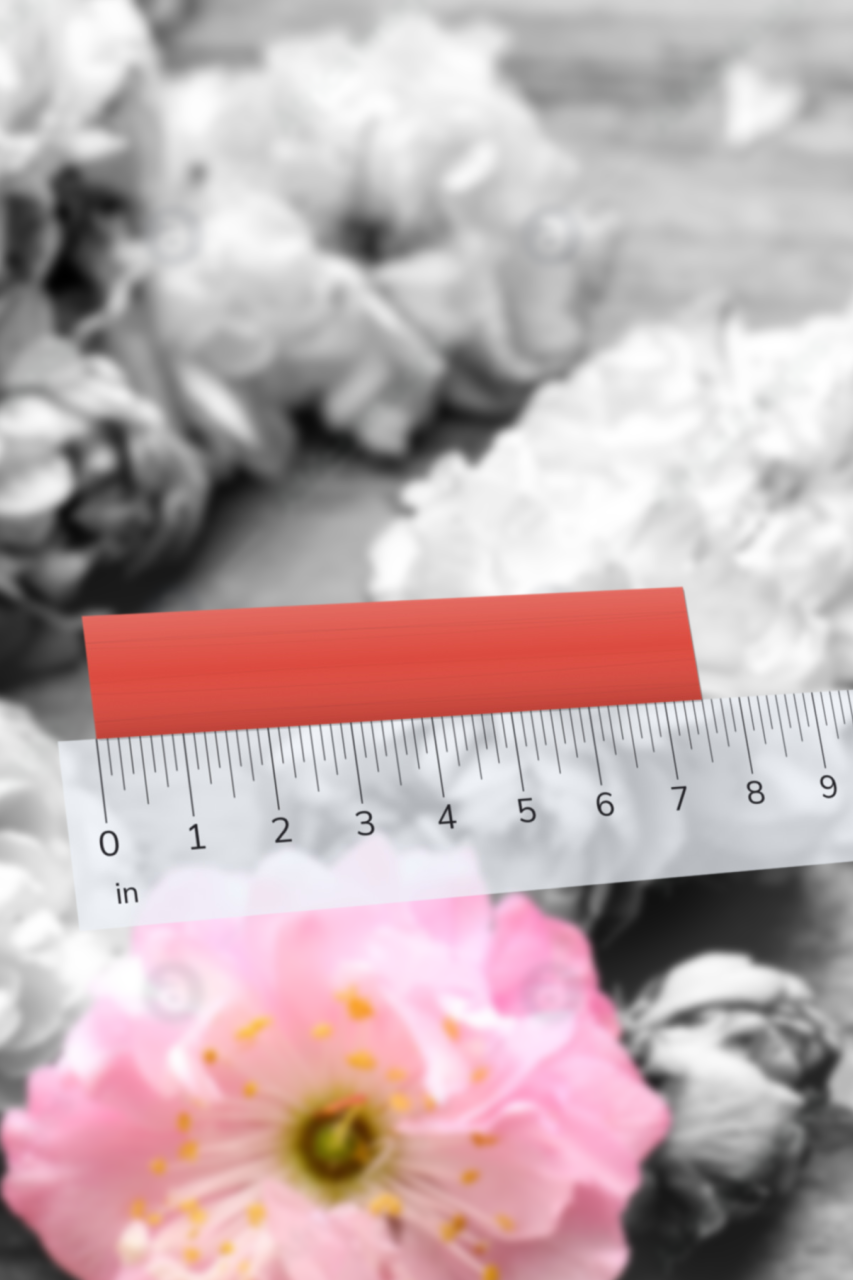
in 7.5
